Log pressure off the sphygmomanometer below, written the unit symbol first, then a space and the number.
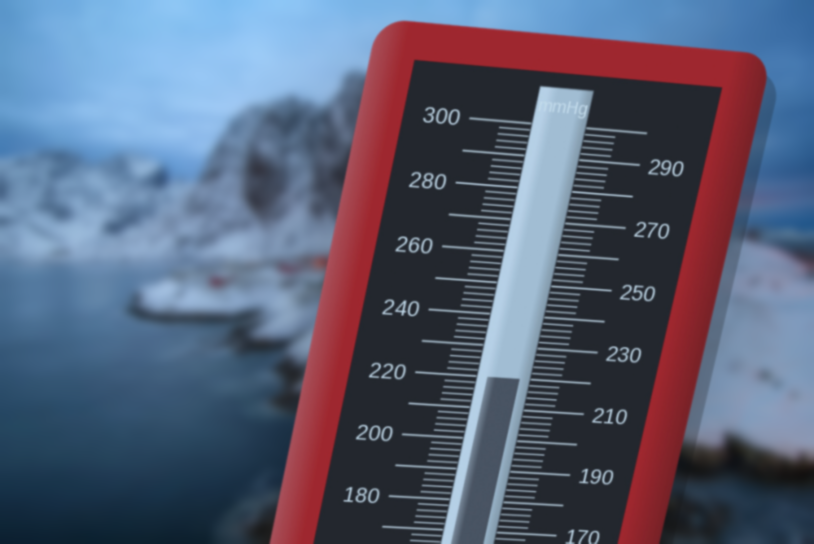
mmHg 220
